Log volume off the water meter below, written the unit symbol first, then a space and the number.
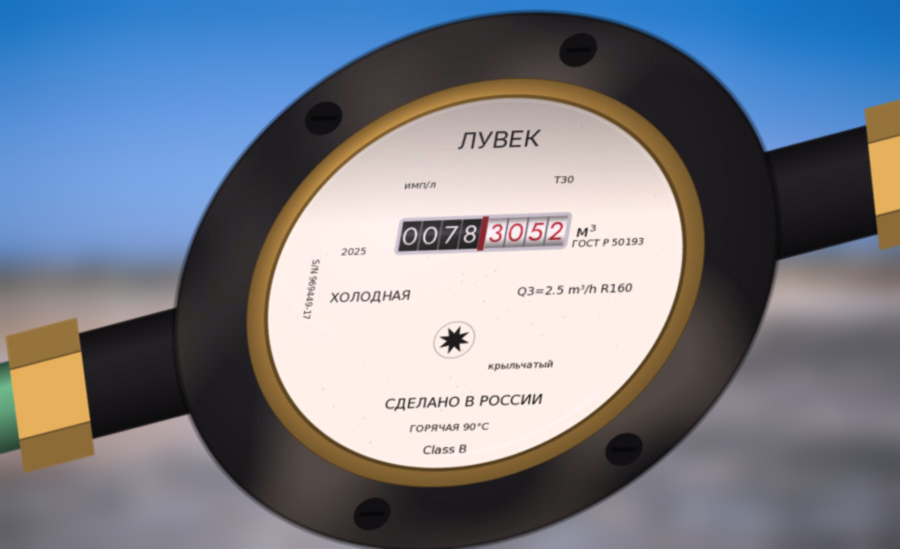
m³ 78.3052
